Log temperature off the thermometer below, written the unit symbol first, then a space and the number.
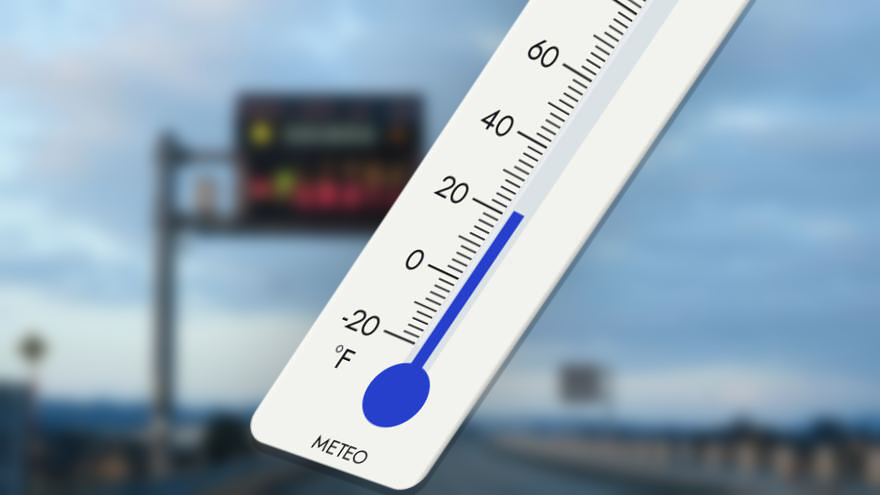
°F 22
